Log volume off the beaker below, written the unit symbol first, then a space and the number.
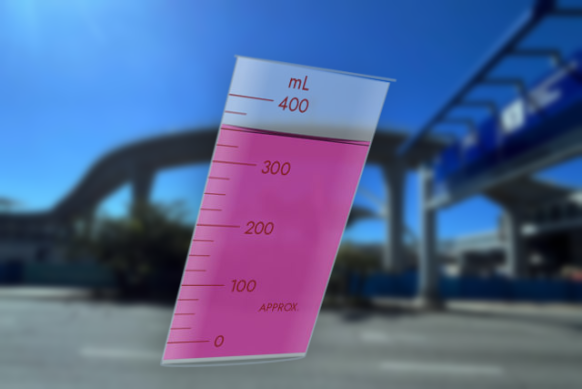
mL 350
